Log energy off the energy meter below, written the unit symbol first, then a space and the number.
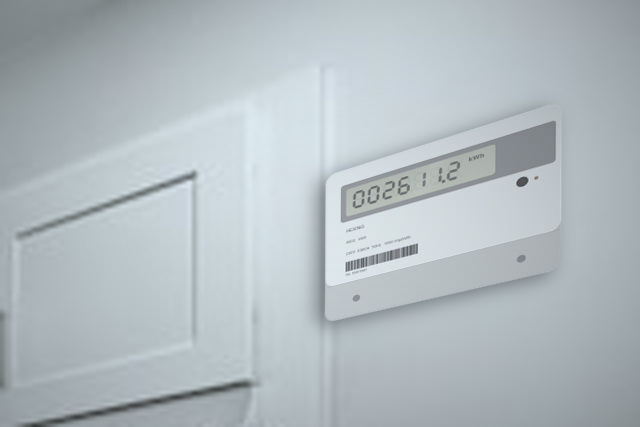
kWh 2611.2
